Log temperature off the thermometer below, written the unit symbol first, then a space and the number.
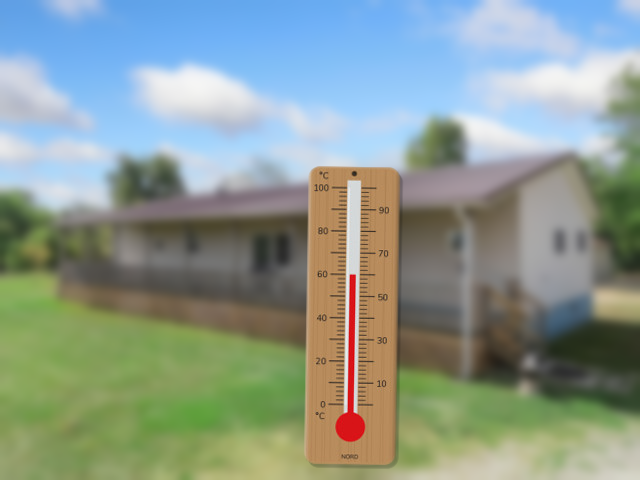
°C 60
